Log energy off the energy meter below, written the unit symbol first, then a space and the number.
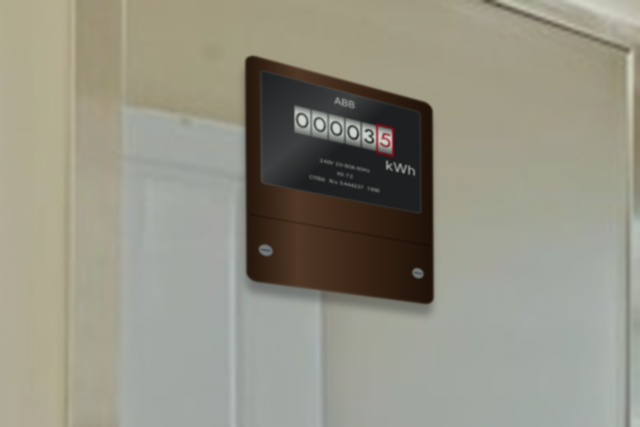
kWh 3.5
